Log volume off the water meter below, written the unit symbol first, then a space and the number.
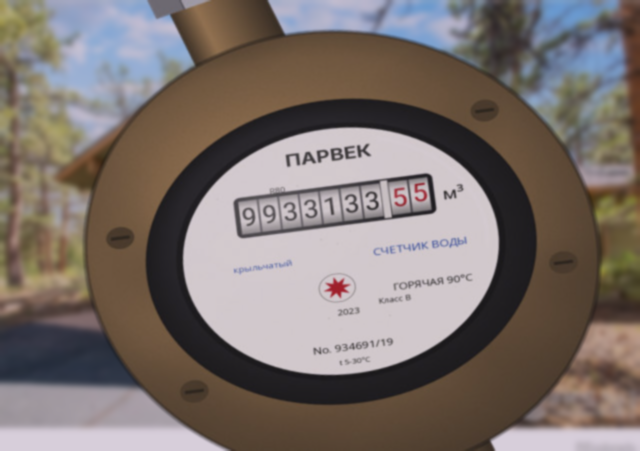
m³ 9933133.55
